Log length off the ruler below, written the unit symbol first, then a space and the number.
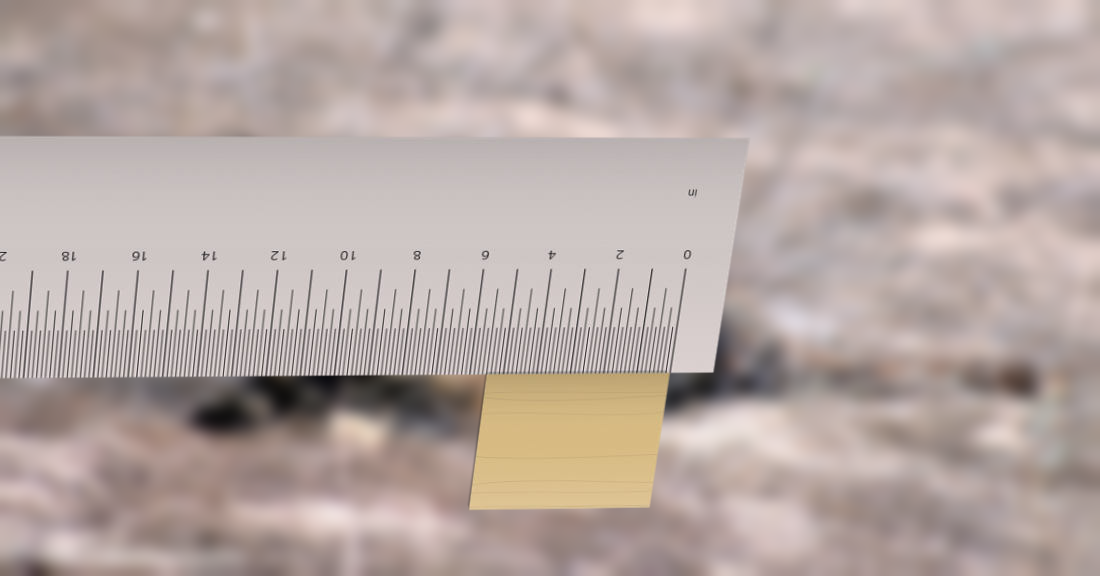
in 5.5
